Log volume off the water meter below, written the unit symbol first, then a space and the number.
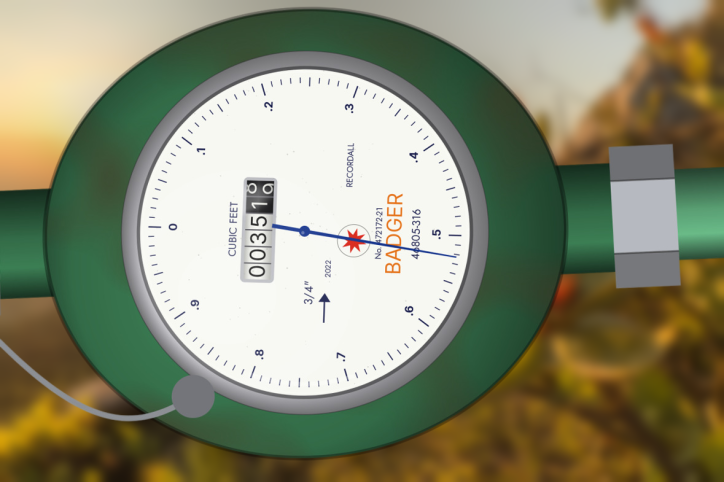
ft³ 3518.52
